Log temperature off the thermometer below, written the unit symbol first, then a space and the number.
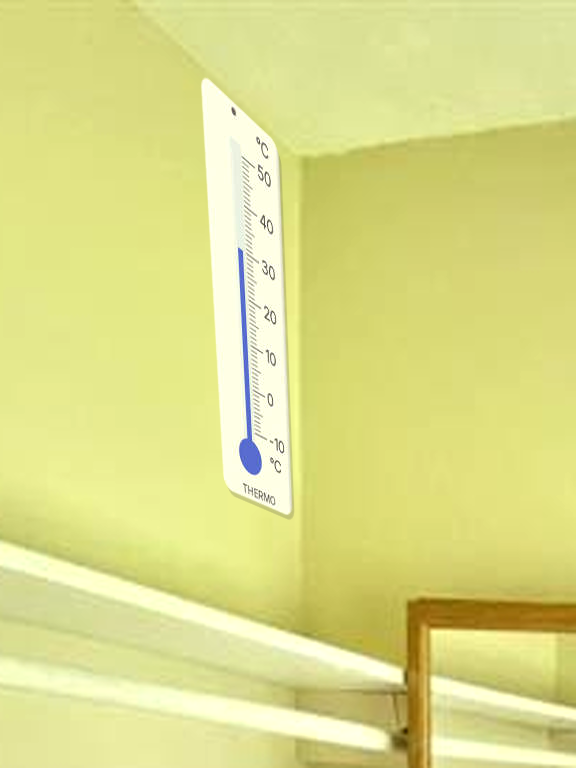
°C 30
